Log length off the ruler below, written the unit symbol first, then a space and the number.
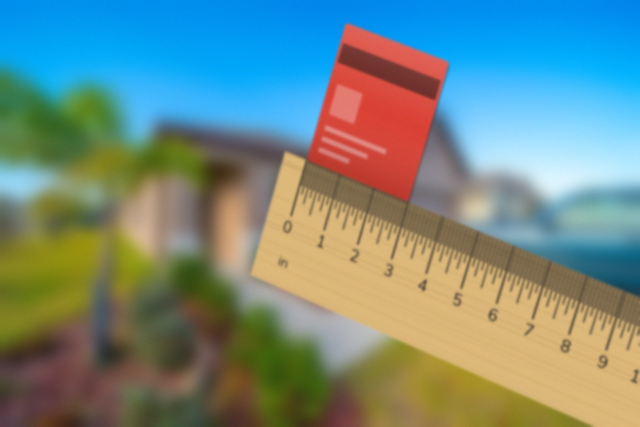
in 3
